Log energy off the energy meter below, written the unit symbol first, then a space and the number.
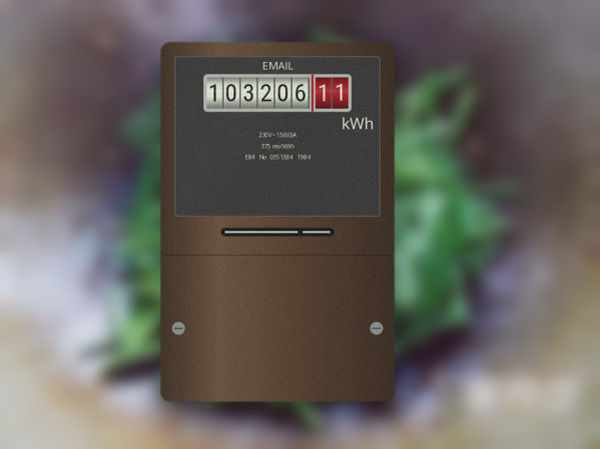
kWh 103206.11
